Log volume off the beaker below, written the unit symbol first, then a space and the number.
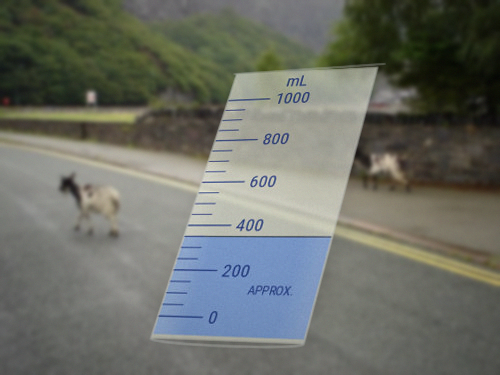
mL 350
